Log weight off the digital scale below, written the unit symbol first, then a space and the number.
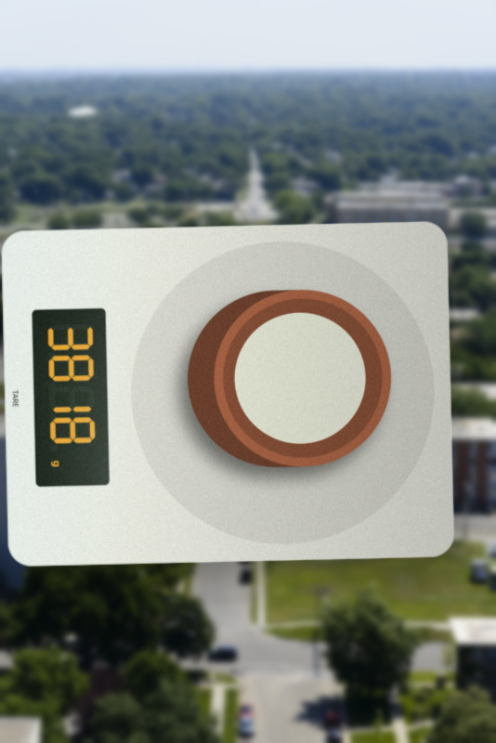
g 3818
